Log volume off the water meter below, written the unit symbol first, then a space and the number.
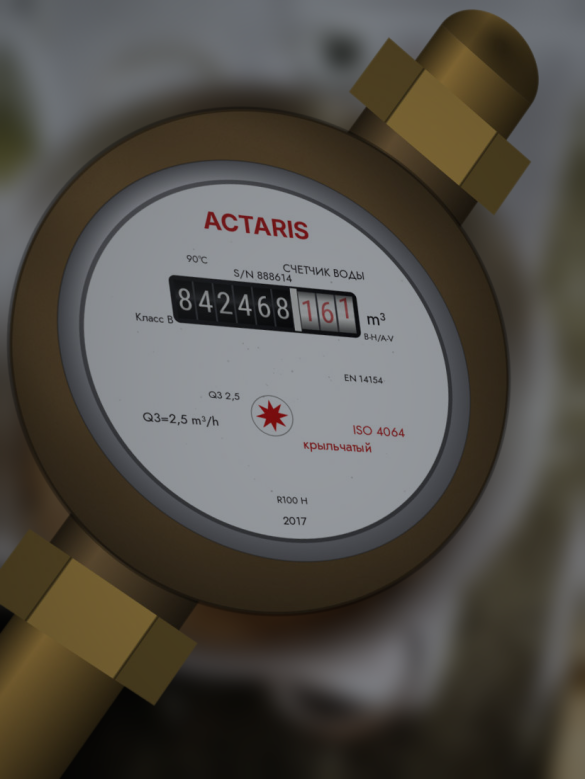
m³ 842468.161
